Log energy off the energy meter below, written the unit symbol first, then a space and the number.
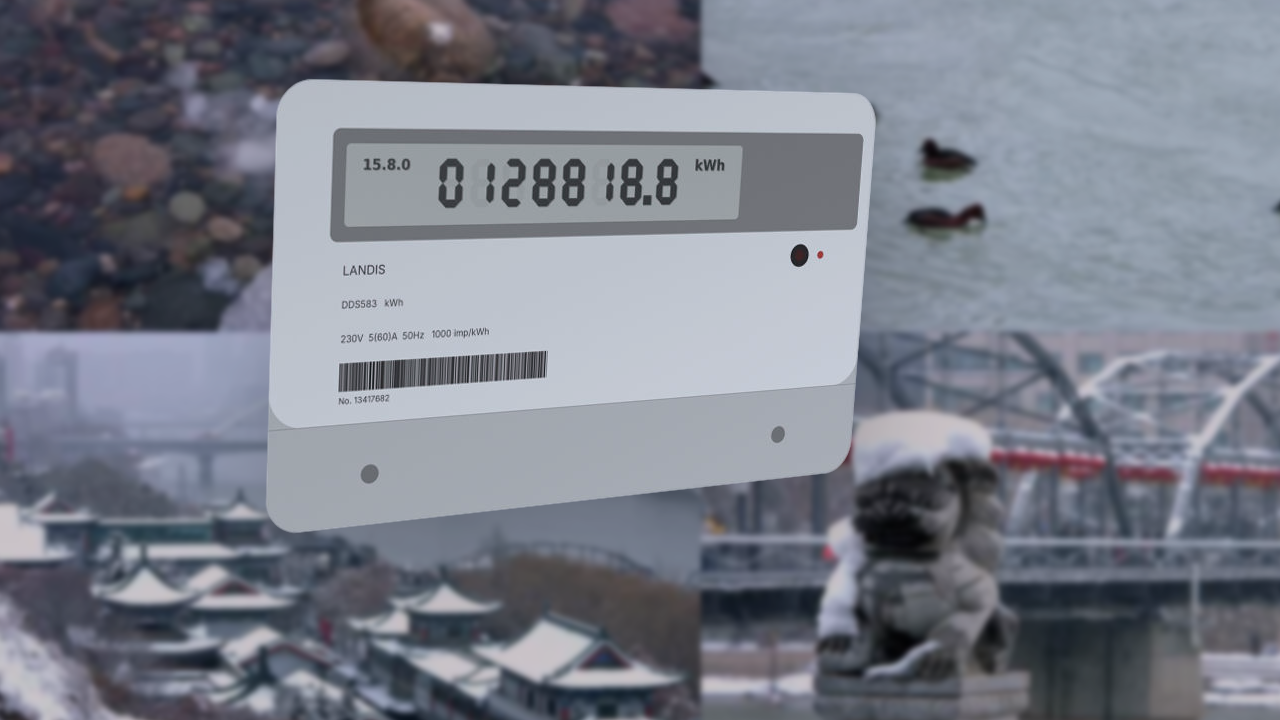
kWh 128818.8
